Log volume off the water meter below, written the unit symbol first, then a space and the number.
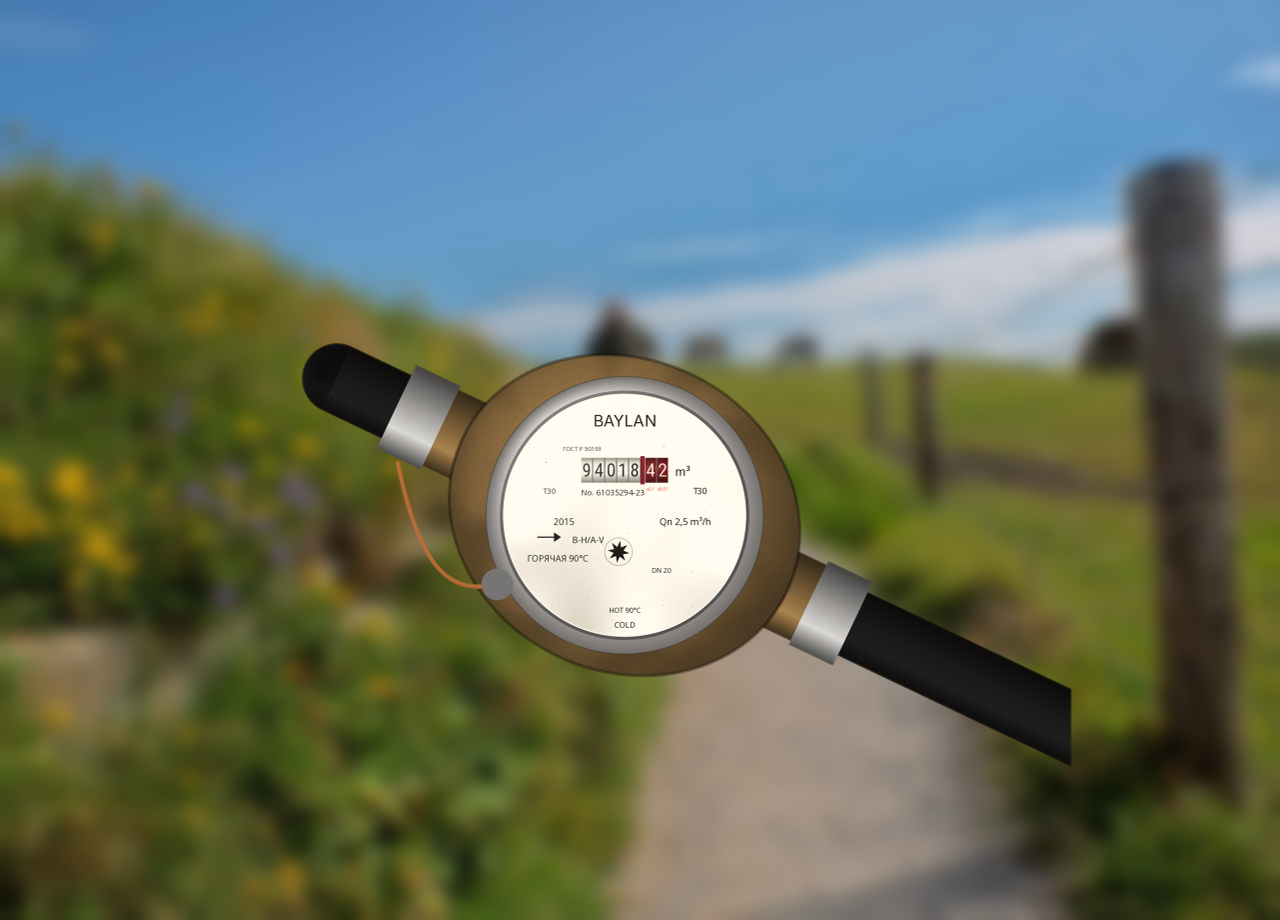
m³ 94018.42
